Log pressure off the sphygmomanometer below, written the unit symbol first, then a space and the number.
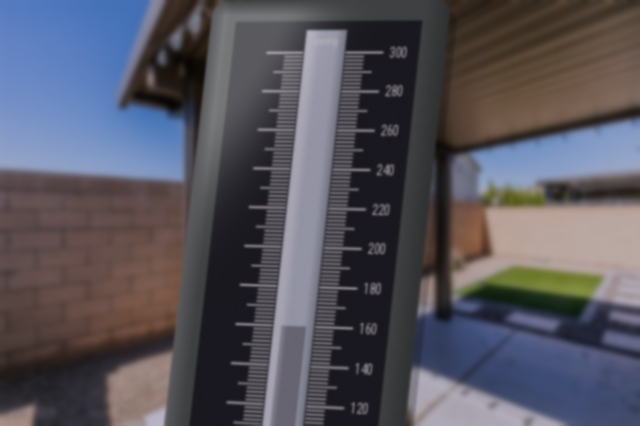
mmHg 160
